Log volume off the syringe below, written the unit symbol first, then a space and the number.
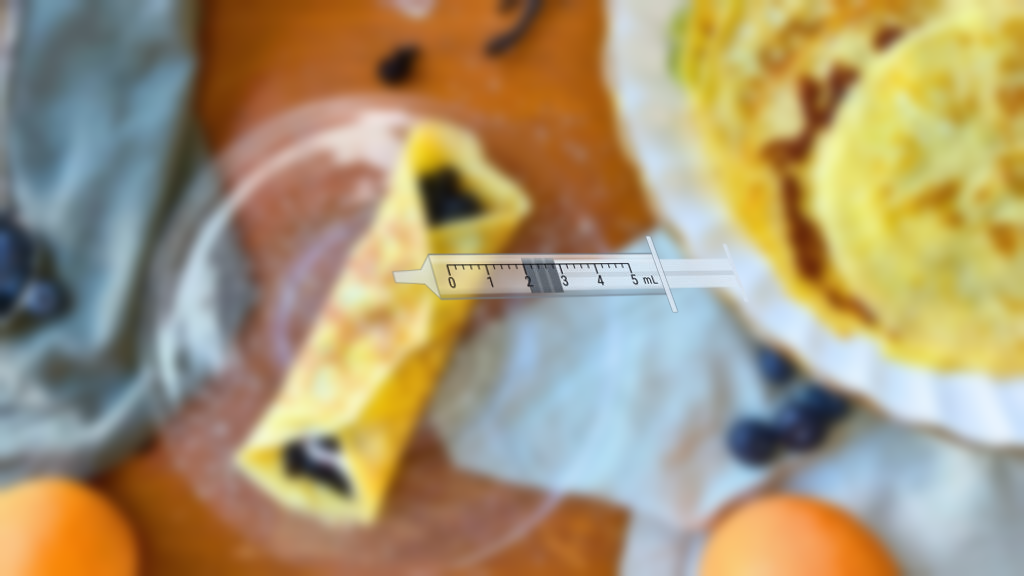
mL 2
